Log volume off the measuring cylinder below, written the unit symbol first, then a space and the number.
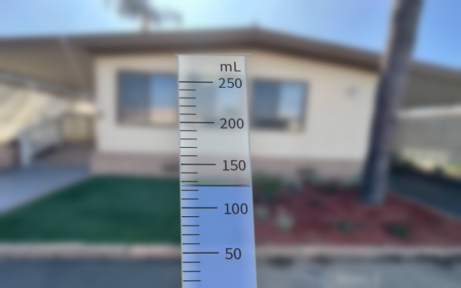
mL 125
